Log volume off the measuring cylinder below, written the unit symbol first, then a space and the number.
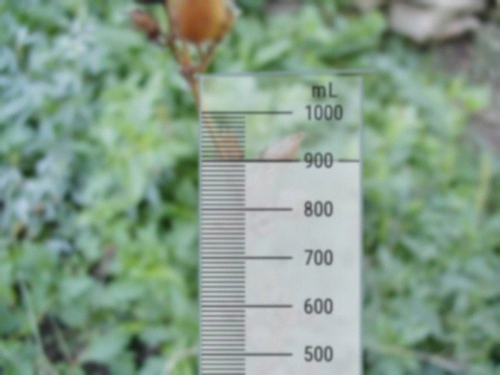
mL 900
